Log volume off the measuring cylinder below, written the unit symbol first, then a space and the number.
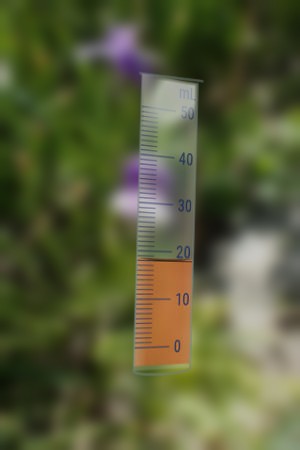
mL 18
